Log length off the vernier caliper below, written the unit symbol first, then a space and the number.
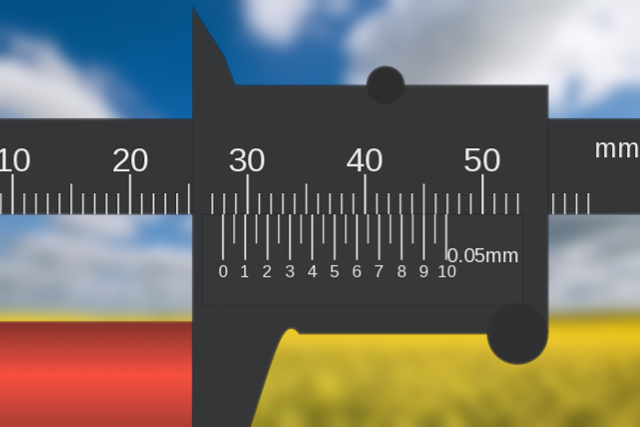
mm 27.9
